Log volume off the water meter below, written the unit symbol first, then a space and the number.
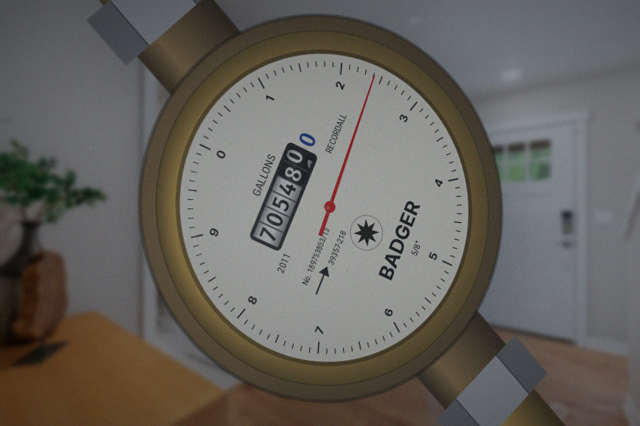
gal 7054802.4
